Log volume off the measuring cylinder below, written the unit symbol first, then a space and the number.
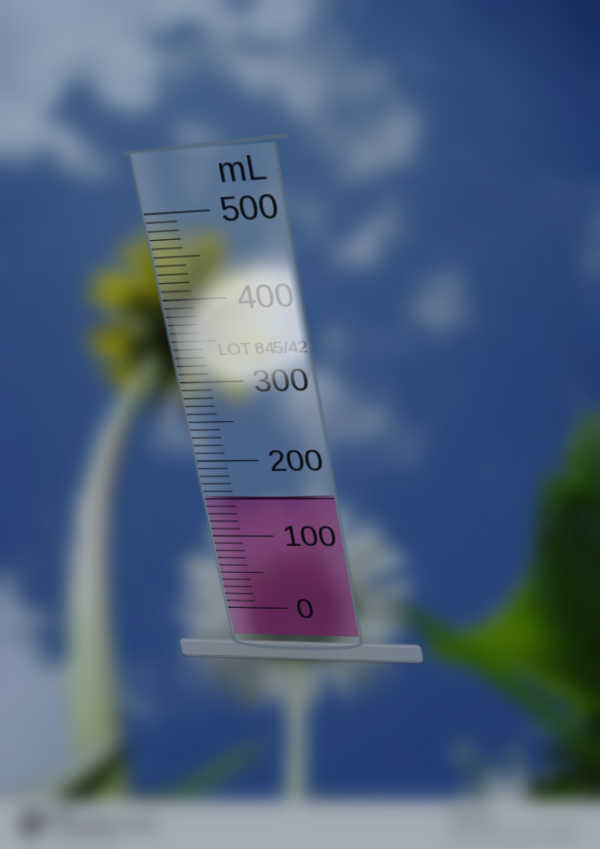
mL 150
